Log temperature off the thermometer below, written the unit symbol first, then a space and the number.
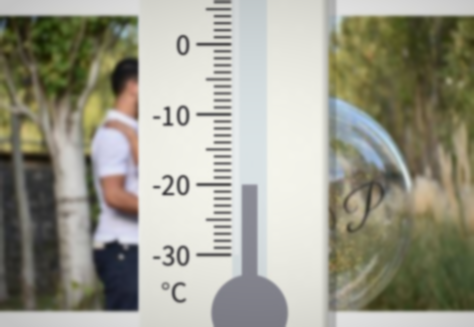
°C -20
